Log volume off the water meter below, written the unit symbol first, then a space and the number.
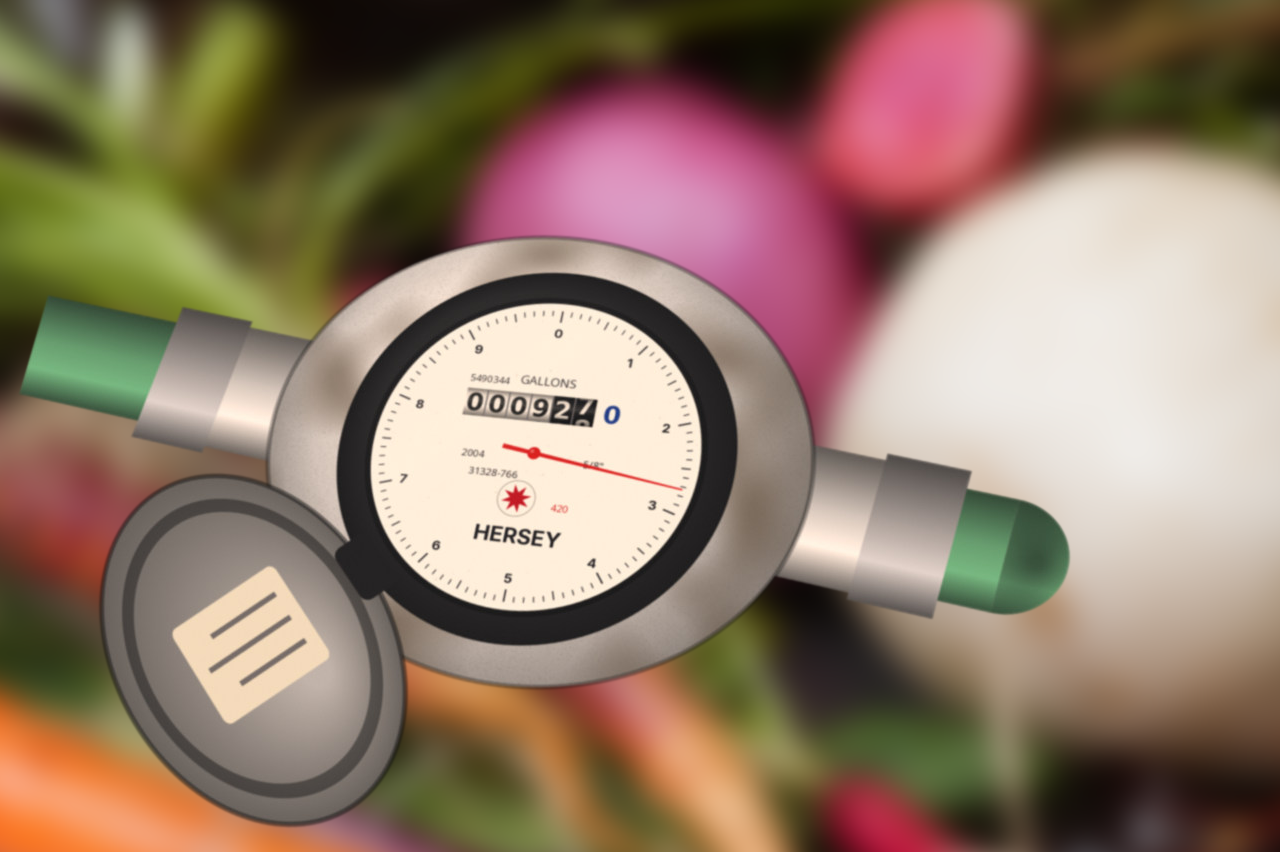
gal 9272.7
